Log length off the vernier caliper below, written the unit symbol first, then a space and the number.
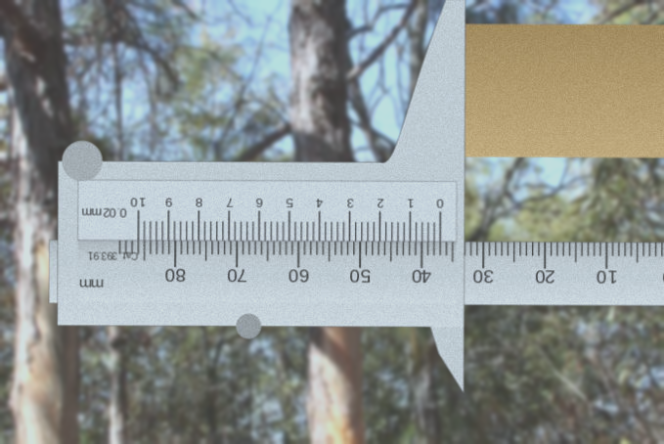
mm 37.0
